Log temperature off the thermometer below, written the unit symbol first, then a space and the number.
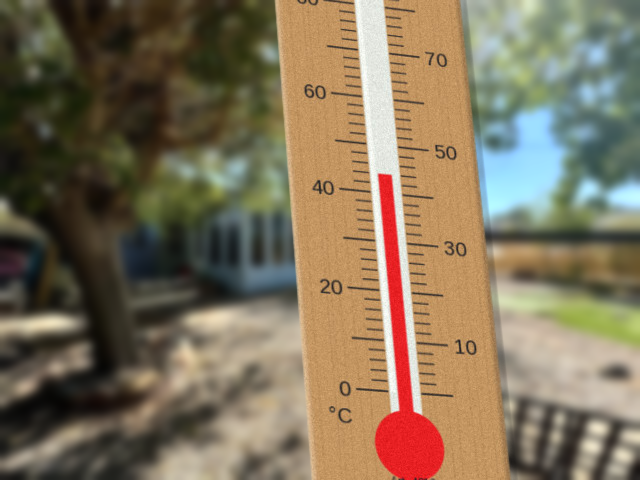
°C 44
